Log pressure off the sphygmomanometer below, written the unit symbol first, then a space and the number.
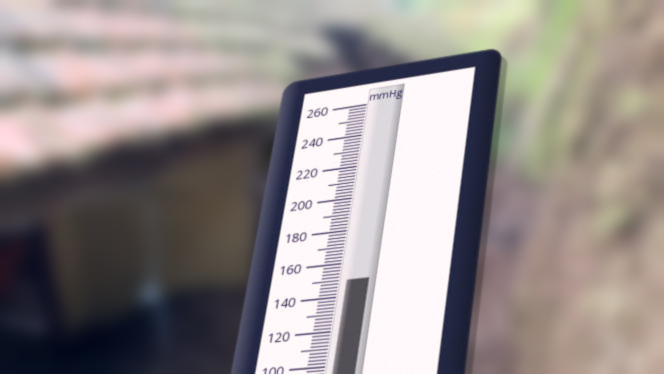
mmHg 150
